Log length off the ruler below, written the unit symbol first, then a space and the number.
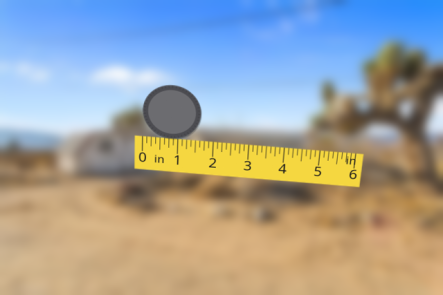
in 1.625
